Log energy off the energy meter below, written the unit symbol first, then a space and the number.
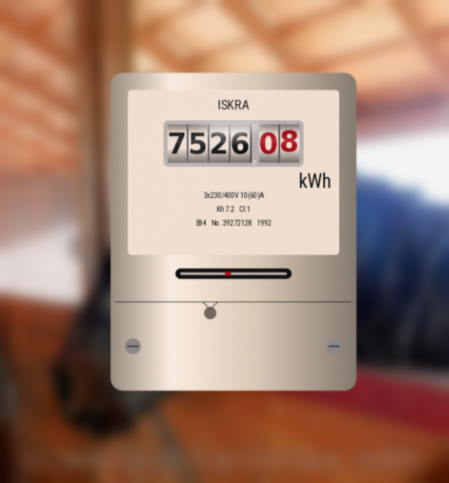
kWh 7526.08
